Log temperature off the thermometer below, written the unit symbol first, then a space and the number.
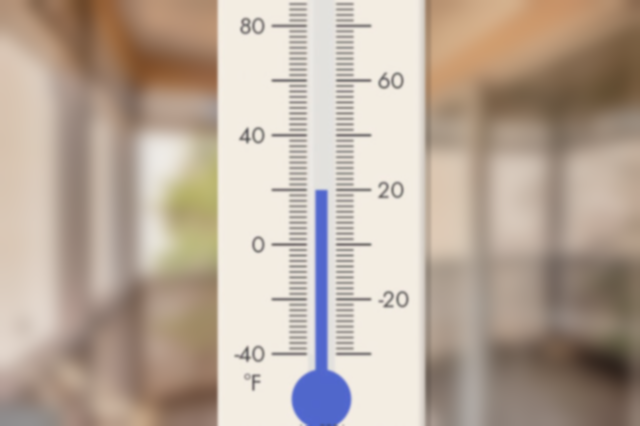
°F 20
